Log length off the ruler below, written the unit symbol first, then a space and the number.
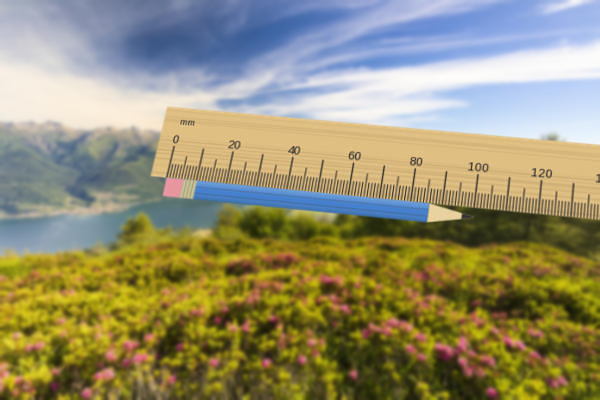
mm 100
